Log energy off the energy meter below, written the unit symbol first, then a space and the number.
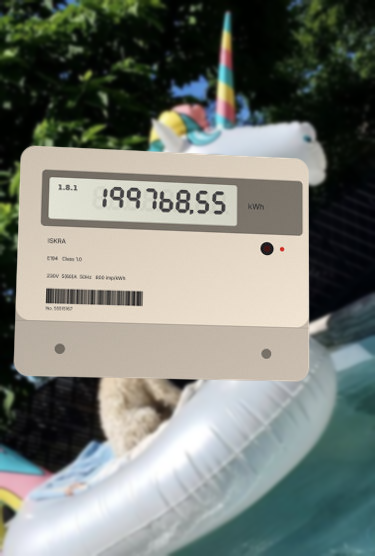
kWh 199768.55
